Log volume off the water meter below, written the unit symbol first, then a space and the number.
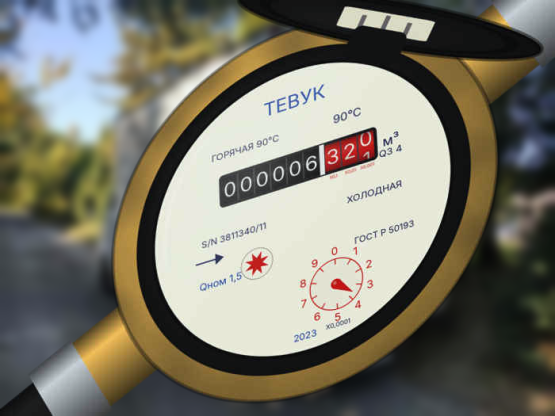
m³ 6.3203
